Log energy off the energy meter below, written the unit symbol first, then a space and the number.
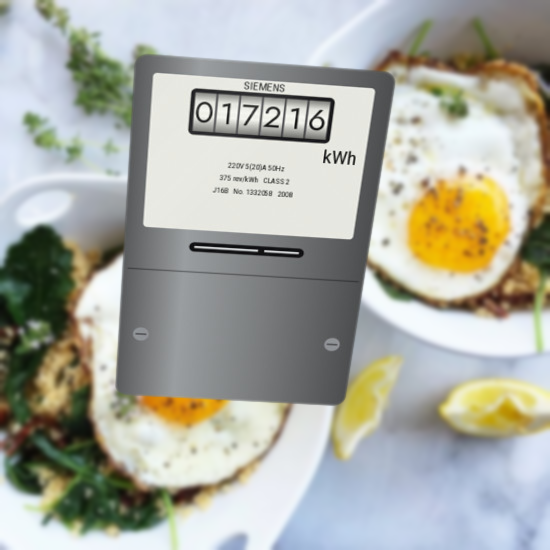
kWh 17216
